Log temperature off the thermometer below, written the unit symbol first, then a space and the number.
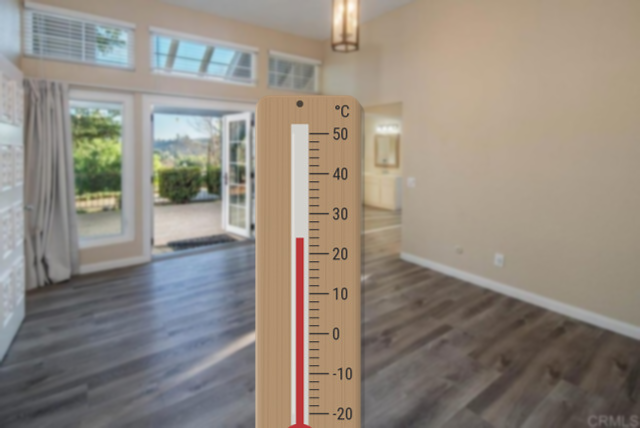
°C 24
